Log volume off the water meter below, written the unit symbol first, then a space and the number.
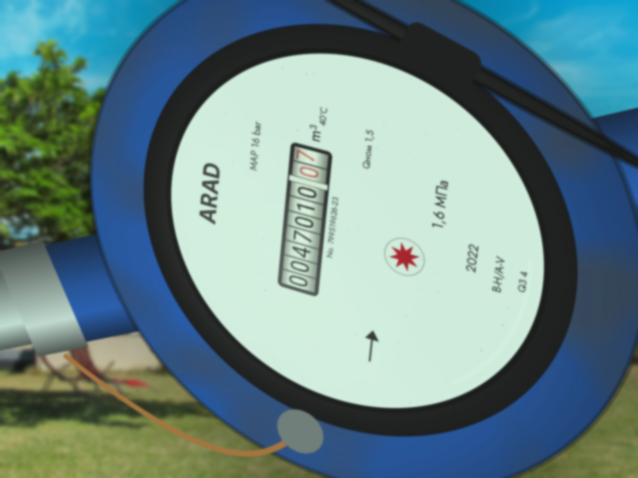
m³ 47010.07
